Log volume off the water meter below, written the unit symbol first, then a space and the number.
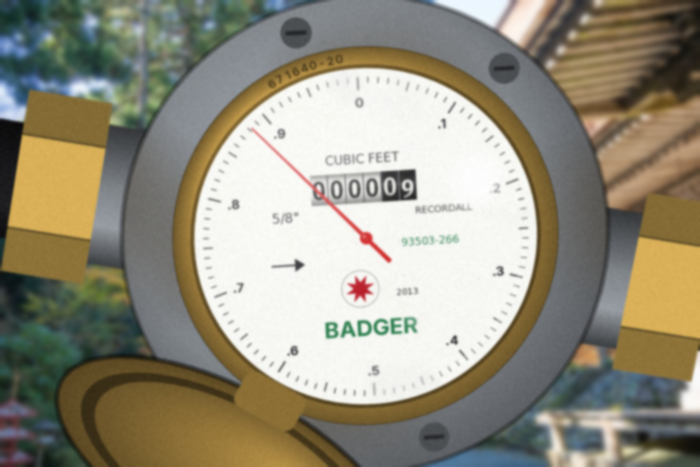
ft³ 8.88
